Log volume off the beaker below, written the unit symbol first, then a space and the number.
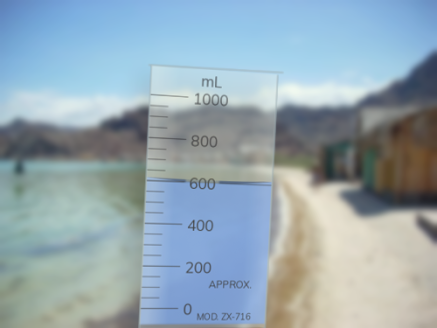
mL 600
